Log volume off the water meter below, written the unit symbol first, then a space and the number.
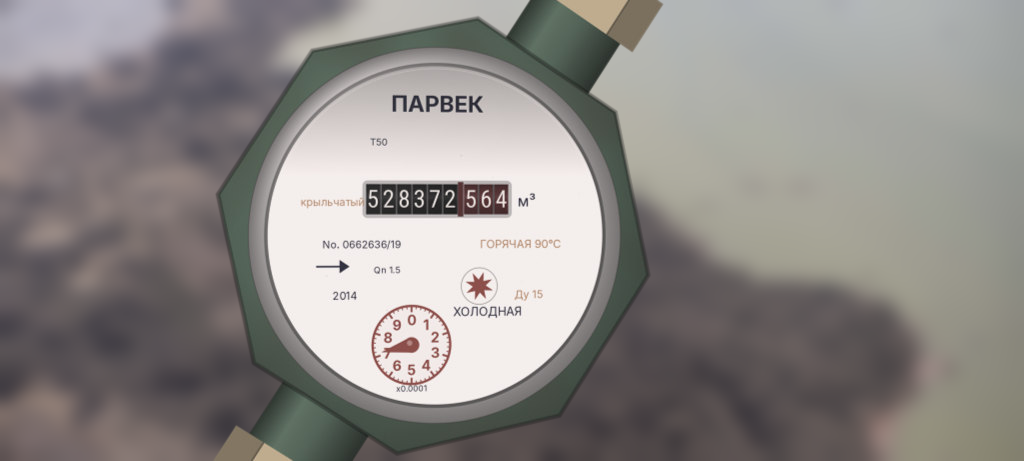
m³ 528372.5647
